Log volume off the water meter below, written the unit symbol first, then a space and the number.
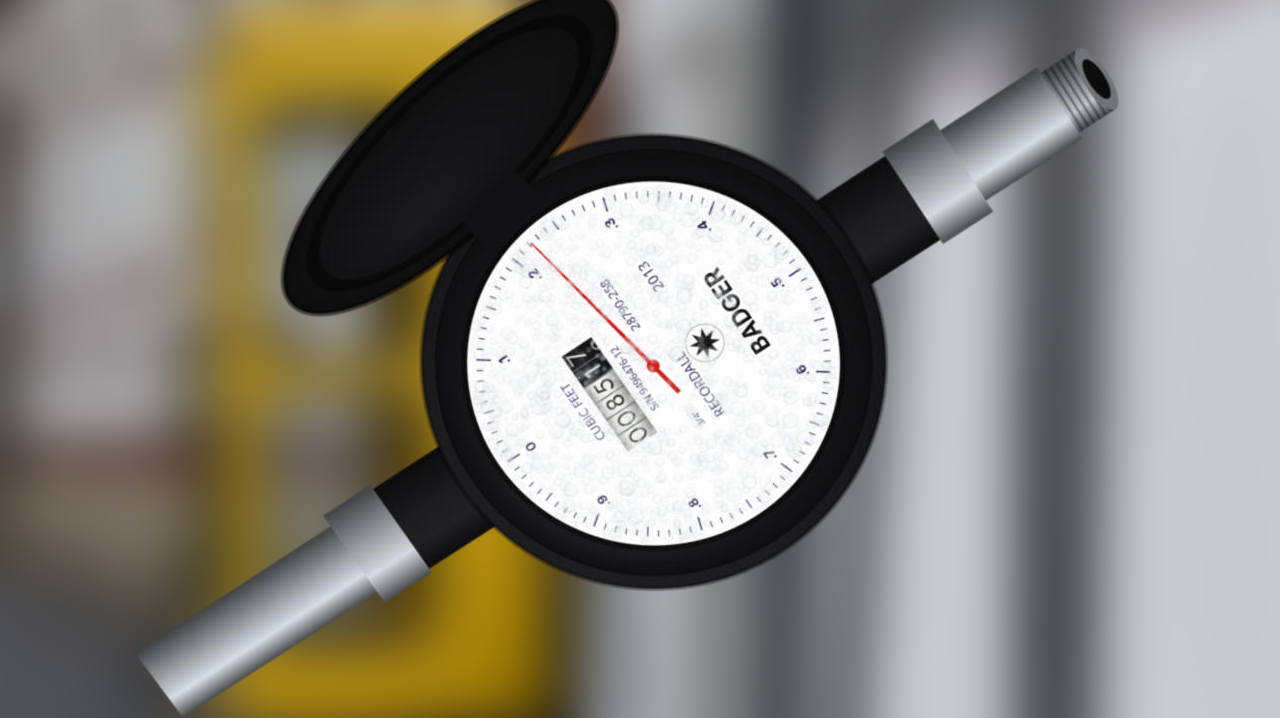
ft³ 8517.22
